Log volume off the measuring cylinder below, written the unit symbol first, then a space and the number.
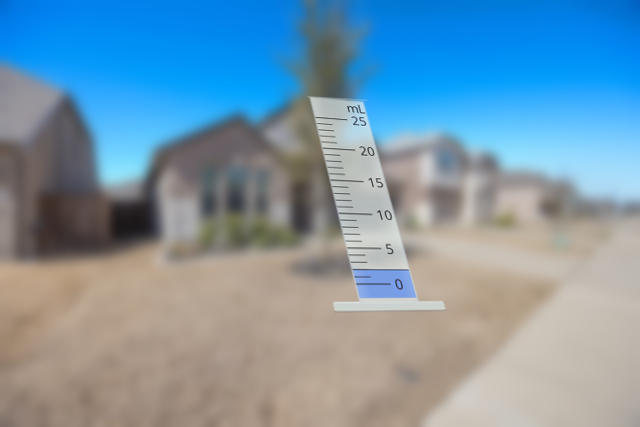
mL 2
